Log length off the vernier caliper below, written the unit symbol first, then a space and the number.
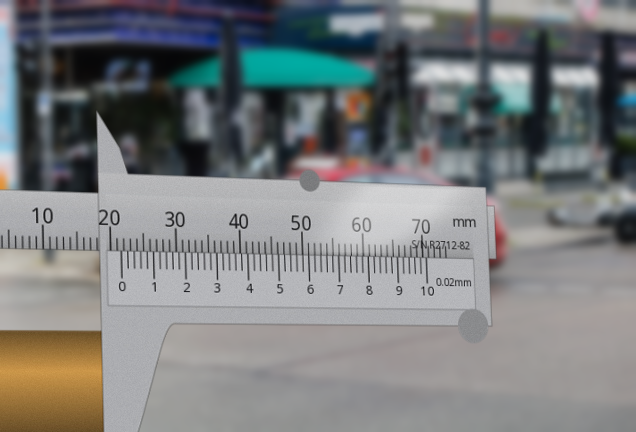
mm 21.6
